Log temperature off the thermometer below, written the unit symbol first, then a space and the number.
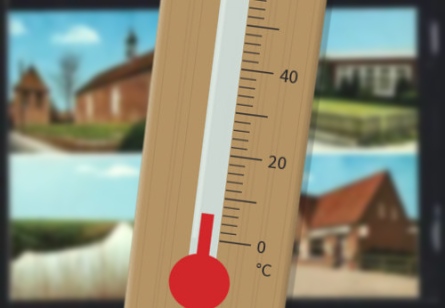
°C 6
